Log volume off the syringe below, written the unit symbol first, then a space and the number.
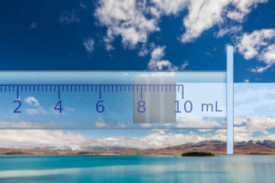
mL 7.6
